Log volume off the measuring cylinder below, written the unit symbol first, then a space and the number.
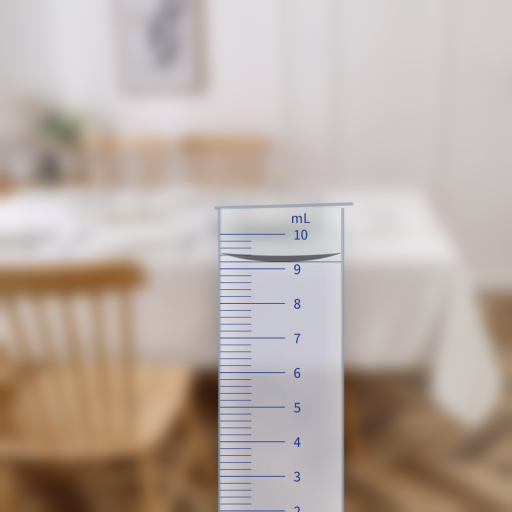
mL 9.2
